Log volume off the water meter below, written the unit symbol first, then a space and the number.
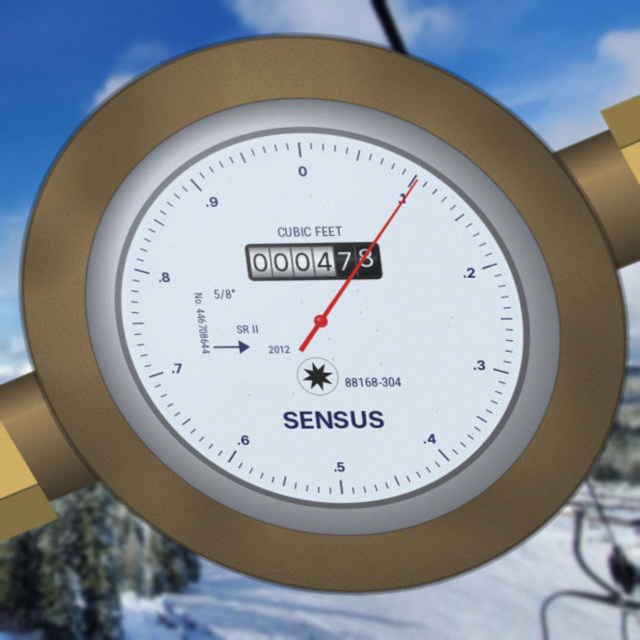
ft³ 478.10
